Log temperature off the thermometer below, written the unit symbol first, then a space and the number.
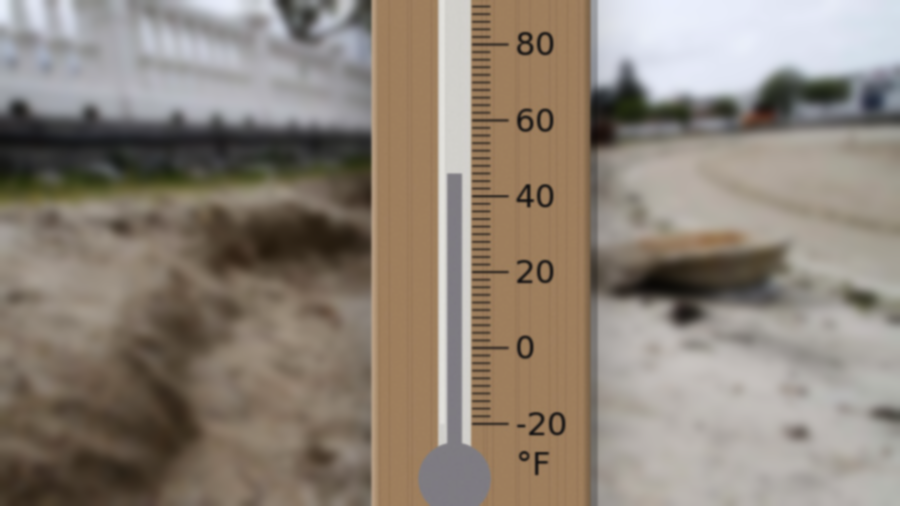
°F 46
